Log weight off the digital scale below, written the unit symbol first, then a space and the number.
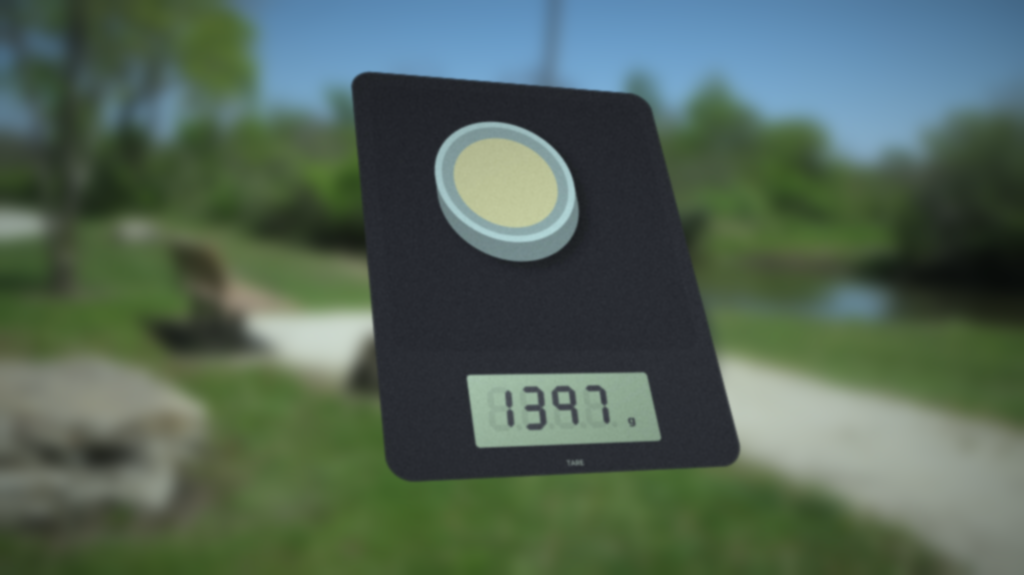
g 1397
